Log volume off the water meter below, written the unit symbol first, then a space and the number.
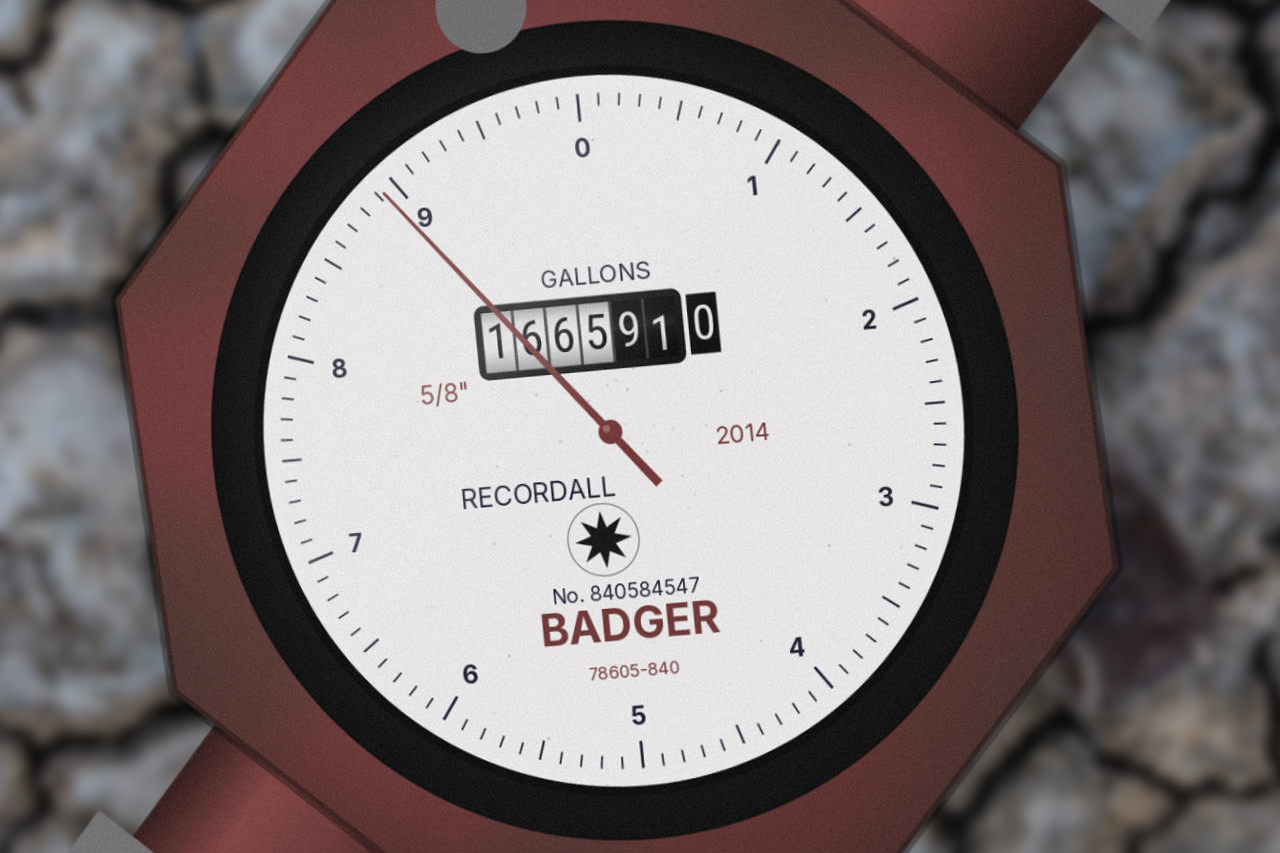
gal 1665908.9
